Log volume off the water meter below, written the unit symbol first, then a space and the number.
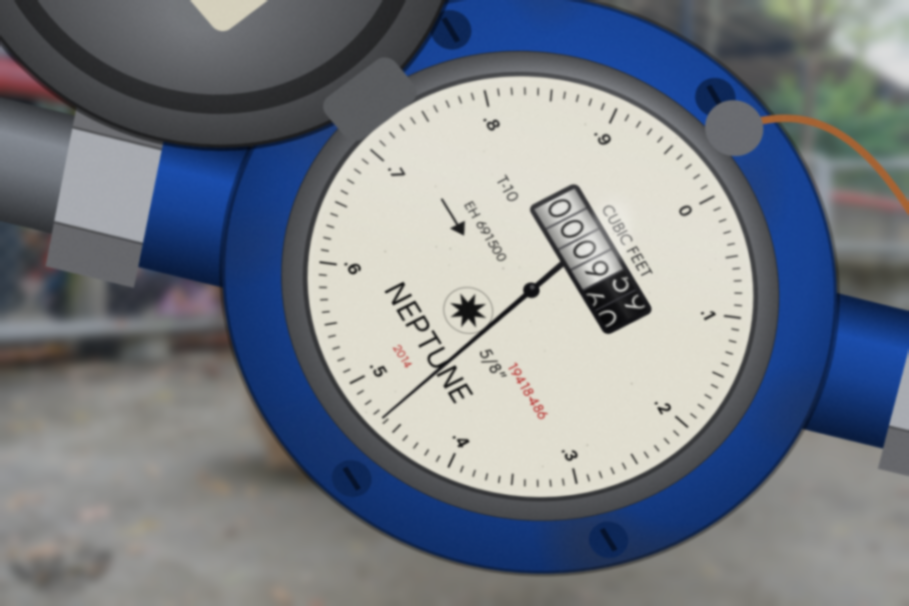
ft³ 959.46
